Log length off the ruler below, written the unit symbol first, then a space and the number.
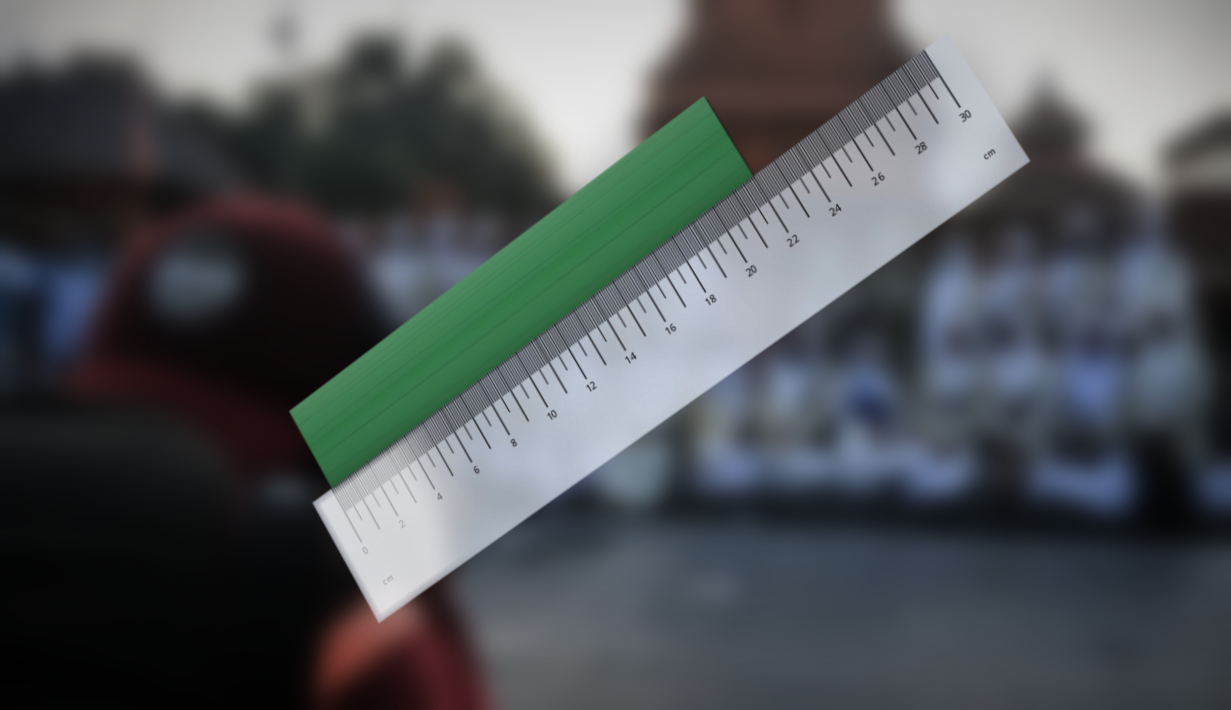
cm 22
